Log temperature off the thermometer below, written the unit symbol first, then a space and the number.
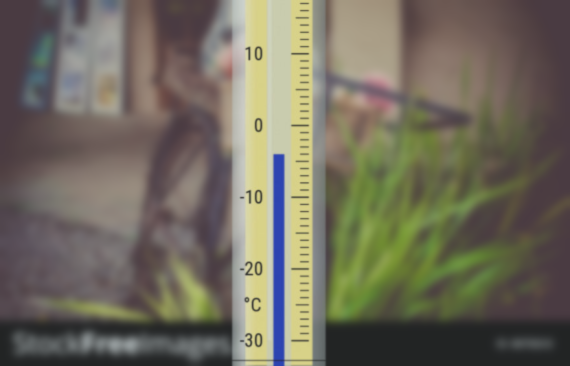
°C -4
